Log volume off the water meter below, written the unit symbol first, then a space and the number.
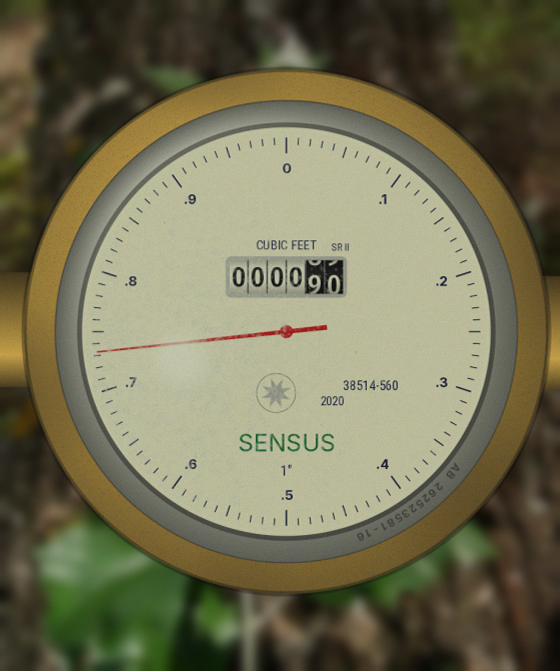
ft³ 89.73
